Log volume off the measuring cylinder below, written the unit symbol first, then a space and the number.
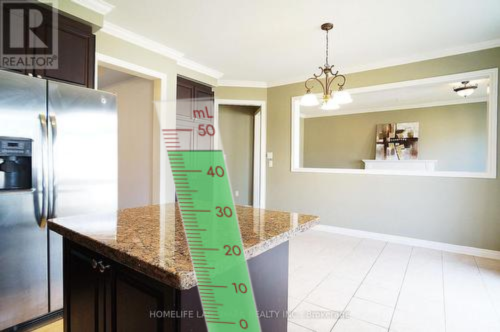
mL 45
